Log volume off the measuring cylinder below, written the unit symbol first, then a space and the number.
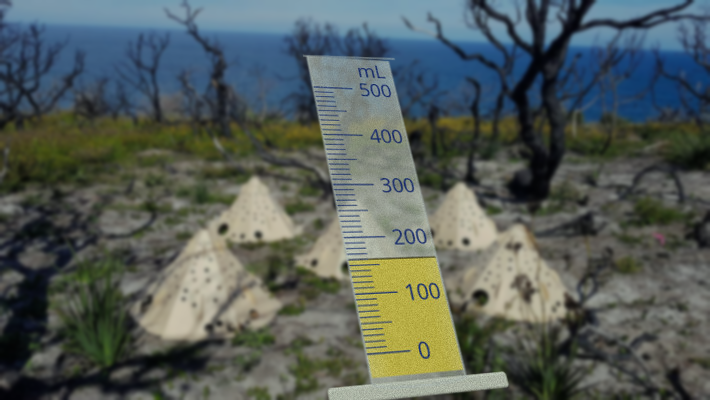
mL 160
